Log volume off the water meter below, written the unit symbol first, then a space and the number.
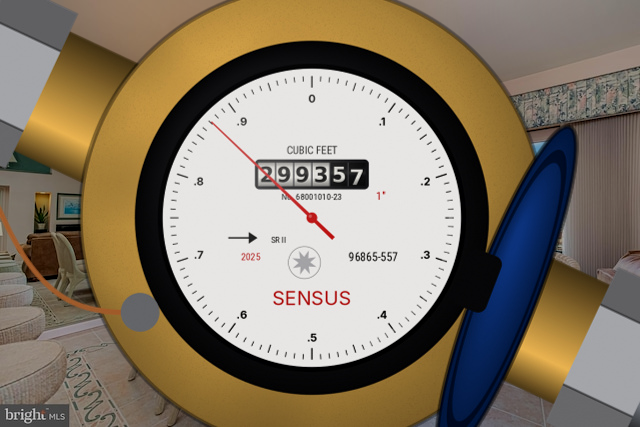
ft³ 299356.87
